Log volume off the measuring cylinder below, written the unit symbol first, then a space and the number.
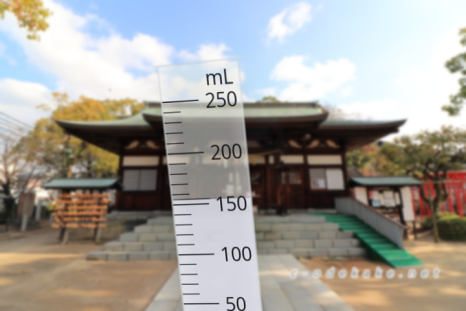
mL 155
